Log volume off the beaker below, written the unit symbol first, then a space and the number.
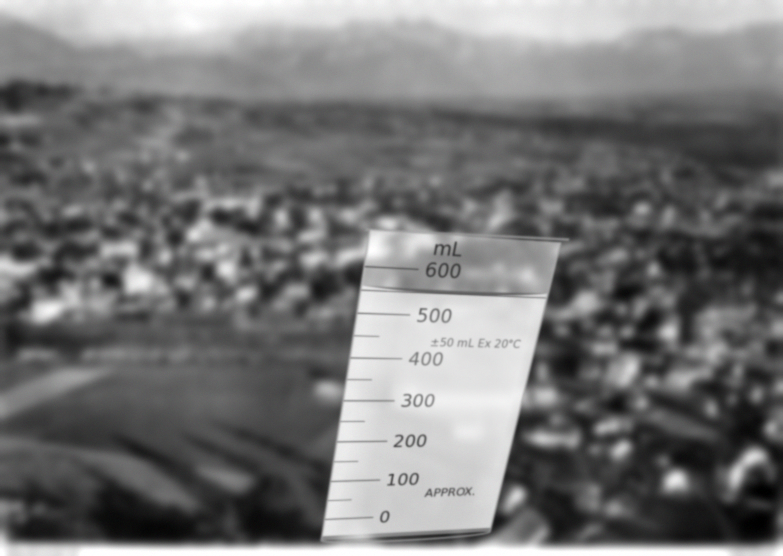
mL 550
